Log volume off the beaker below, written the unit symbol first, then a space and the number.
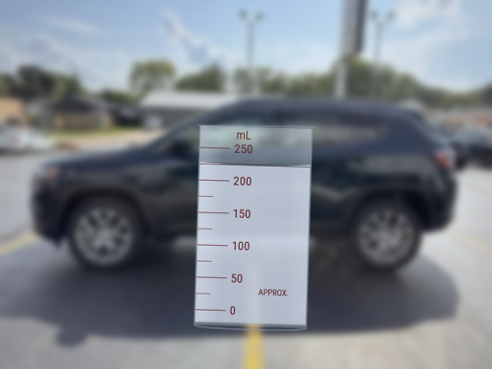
mL 225
